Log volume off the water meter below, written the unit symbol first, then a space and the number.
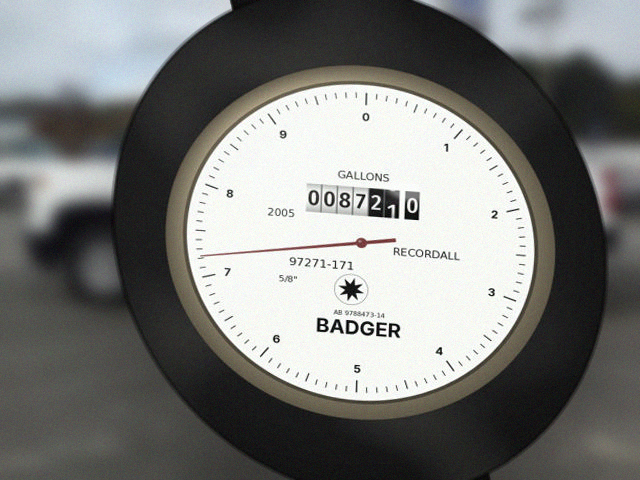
gal 87207.2
